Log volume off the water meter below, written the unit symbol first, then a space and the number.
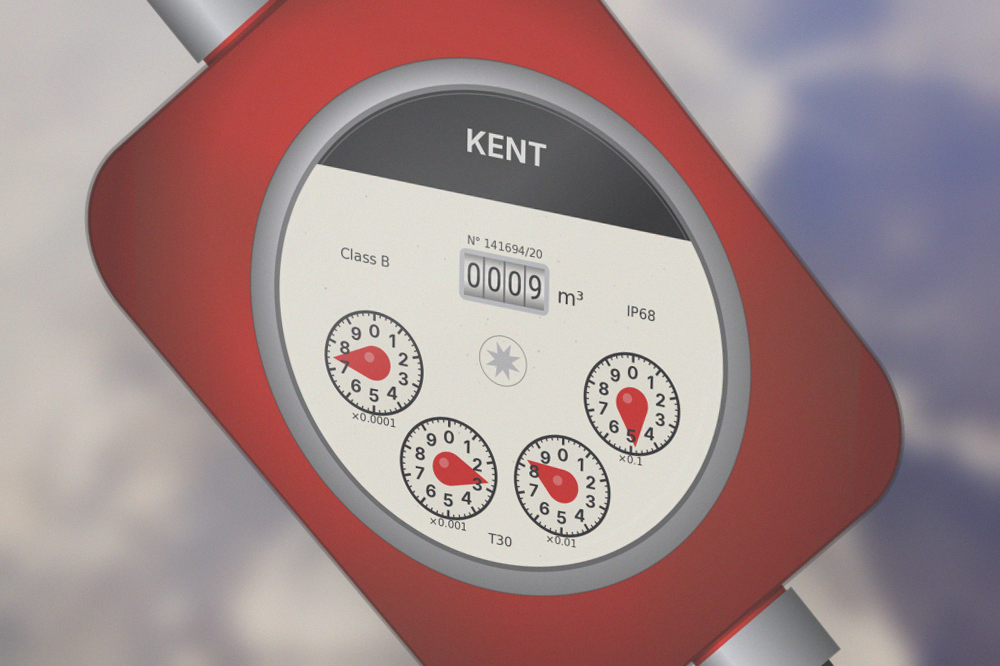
m³ 9.4827
